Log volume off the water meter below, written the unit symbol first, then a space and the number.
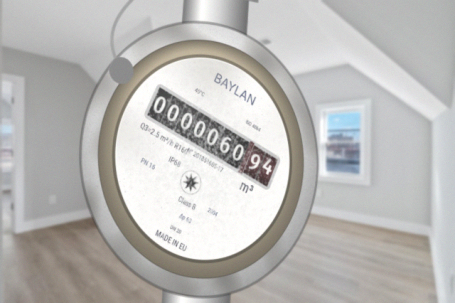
m³ 60.94
